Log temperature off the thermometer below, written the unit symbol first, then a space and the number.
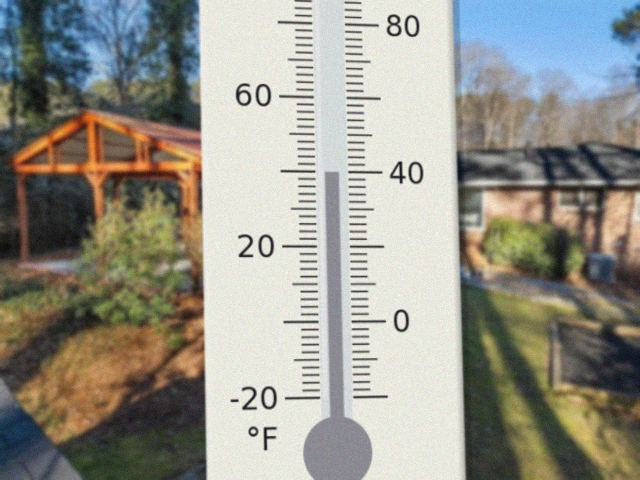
°F 40
